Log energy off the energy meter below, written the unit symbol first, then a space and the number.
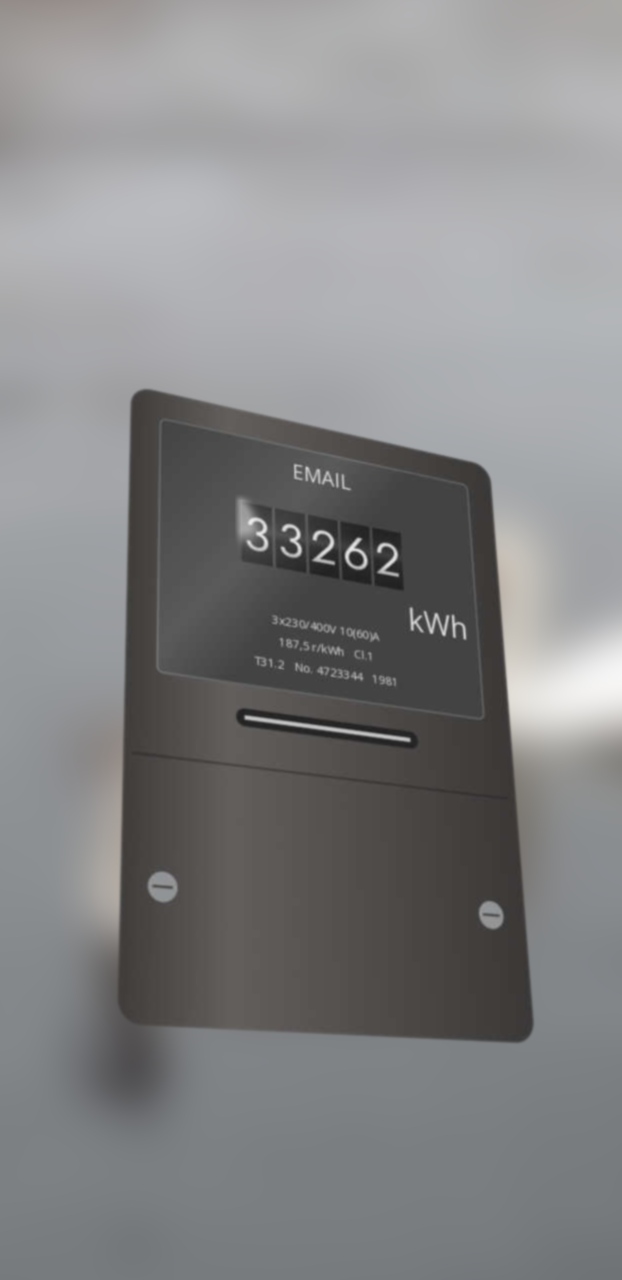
kWh 33262
